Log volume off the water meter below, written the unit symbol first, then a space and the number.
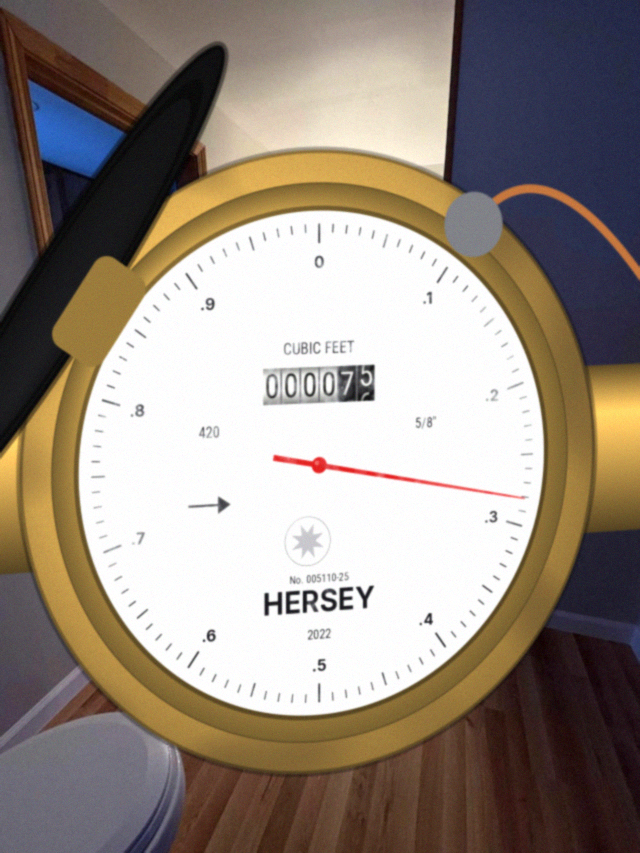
ft³ 75.28
